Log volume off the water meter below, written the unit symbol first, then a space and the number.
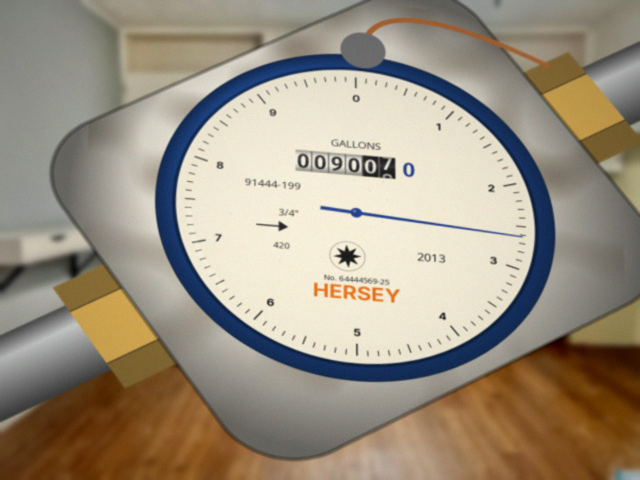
gal 90072.6
